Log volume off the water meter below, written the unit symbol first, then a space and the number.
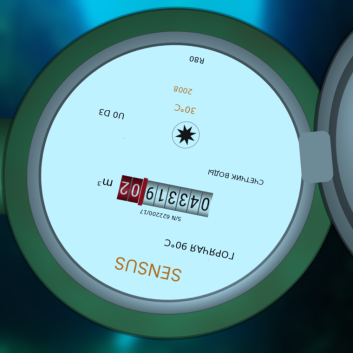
m³ 43319.02
